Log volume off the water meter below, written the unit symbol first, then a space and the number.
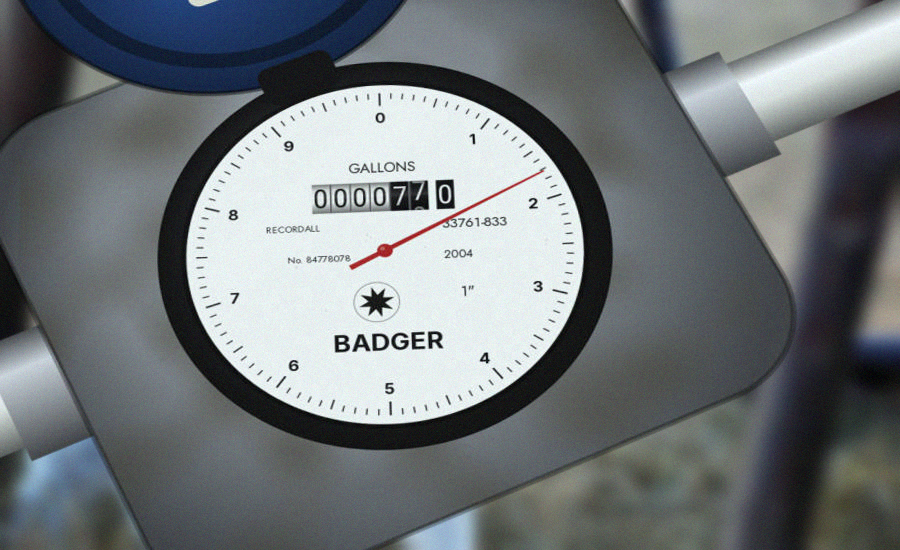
gal 771.7
